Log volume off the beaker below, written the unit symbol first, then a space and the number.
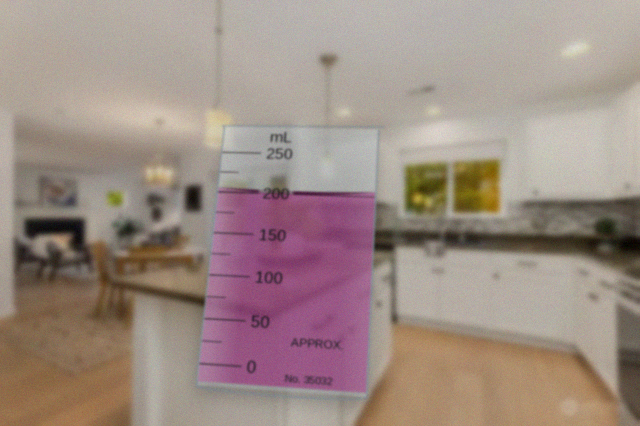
mL 200
